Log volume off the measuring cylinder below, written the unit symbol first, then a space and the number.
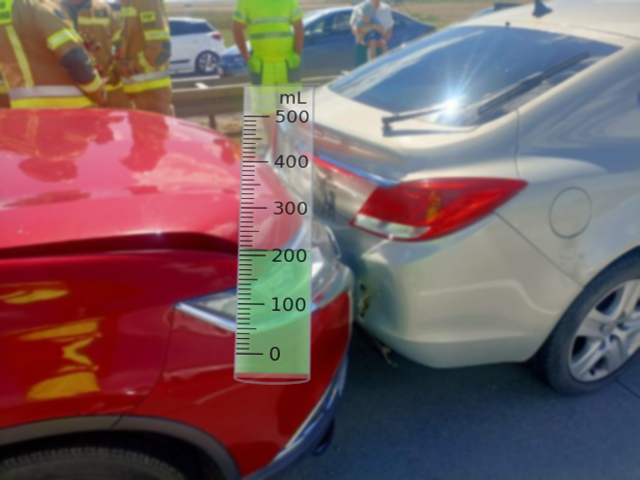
mL 210
